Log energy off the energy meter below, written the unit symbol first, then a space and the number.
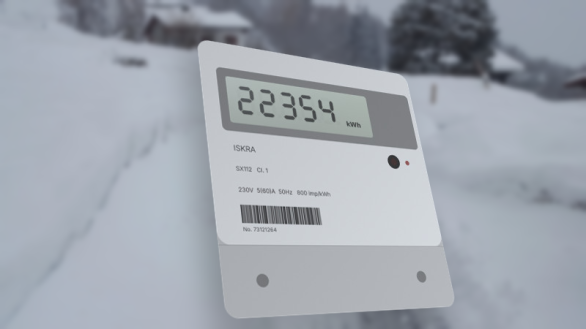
kWh 22354
